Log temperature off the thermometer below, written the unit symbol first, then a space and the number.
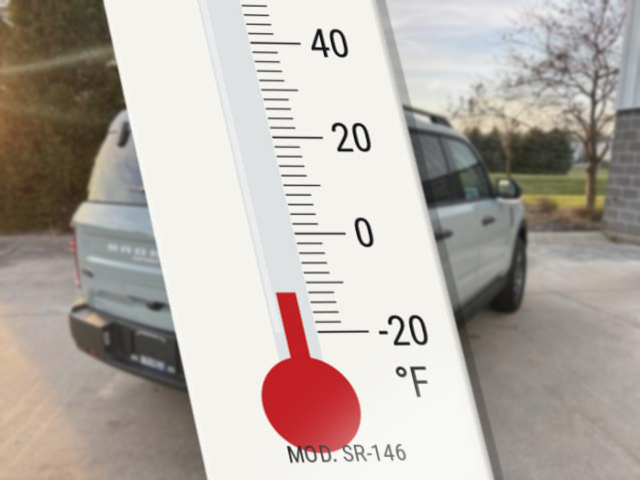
°F -12
